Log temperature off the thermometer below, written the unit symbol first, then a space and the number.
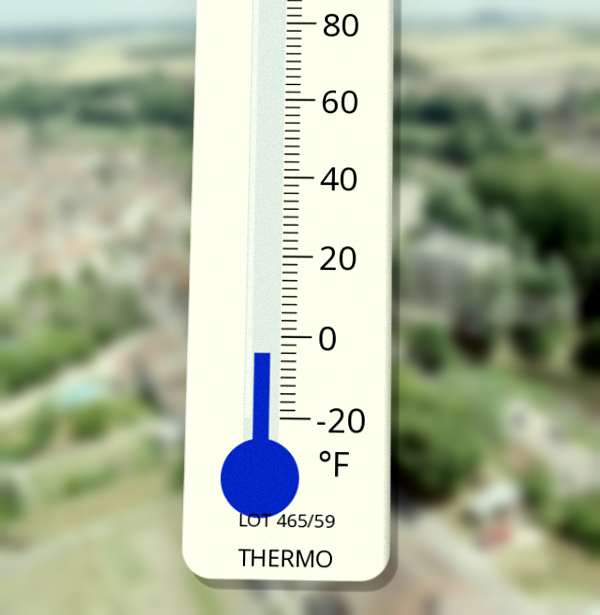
°F -4
